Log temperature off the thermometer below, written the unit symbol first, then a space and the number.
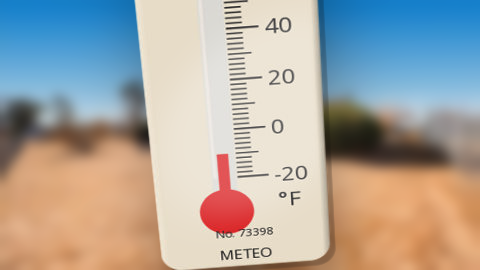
°F -10
